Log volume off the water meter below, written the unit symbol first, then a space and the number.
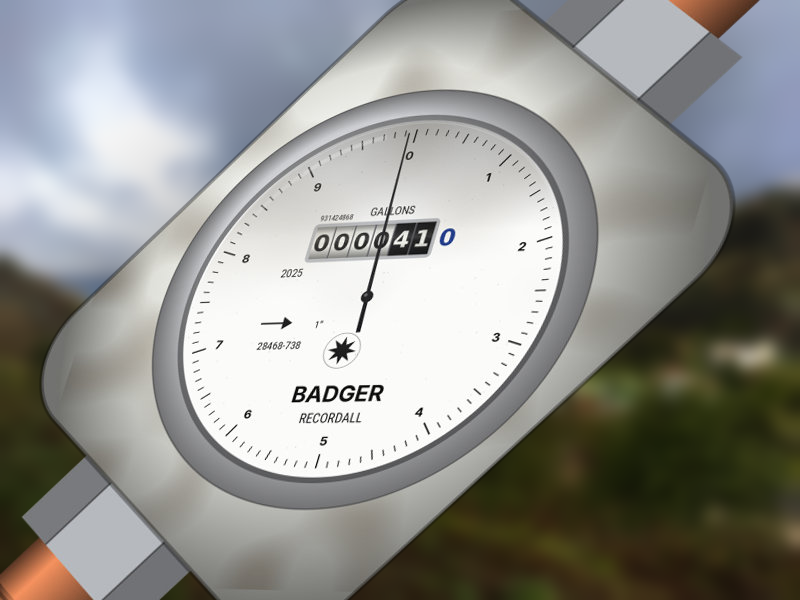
gal 409.9
